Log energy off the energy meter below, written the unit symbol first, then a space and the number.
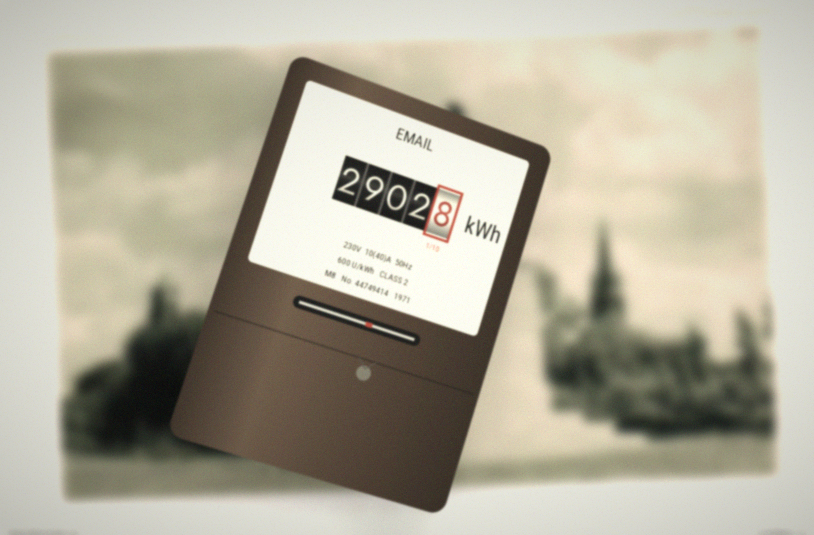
kWh 2902.8
